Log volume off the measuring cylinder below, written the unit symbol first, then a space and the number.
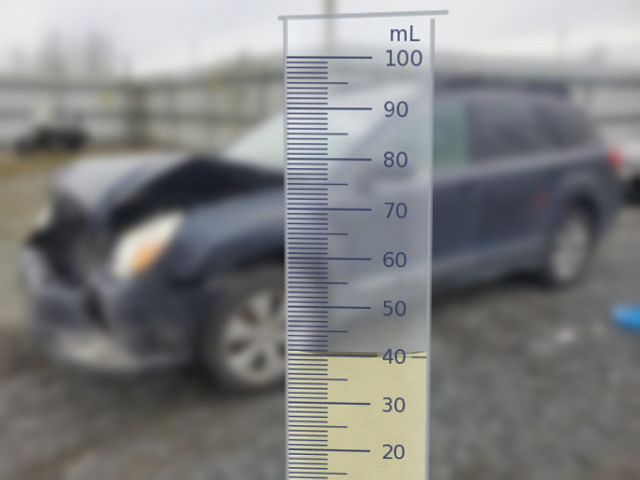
mL 40
